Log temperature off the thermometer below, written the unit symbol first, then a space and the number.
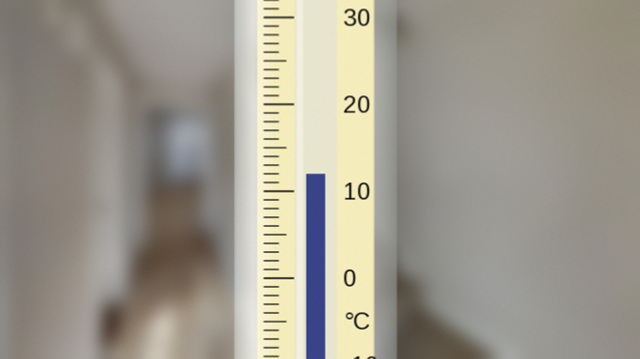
°C 12
